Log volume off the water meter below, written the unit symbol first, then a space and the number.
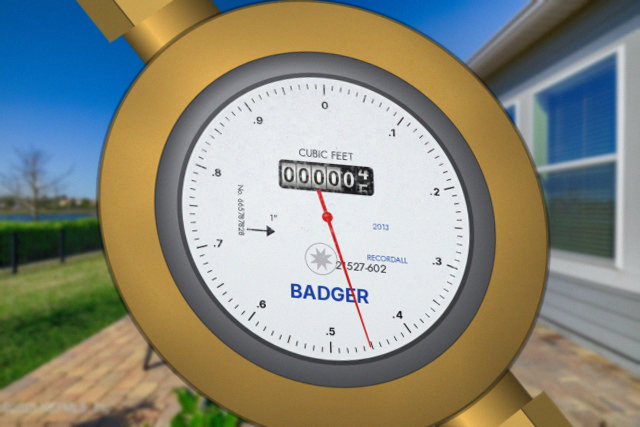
ft³ 4.45
